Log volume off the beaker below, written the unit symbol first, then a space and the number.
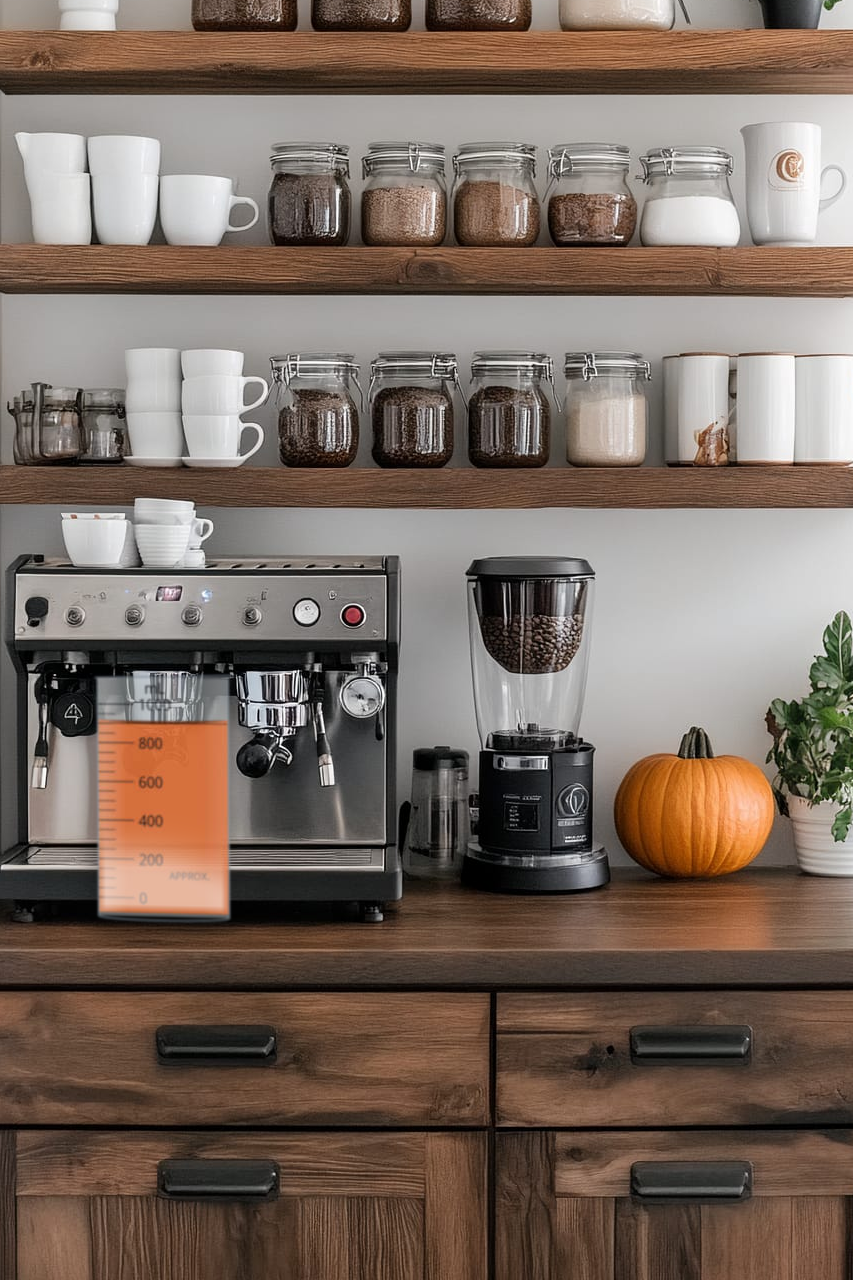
mL 900
